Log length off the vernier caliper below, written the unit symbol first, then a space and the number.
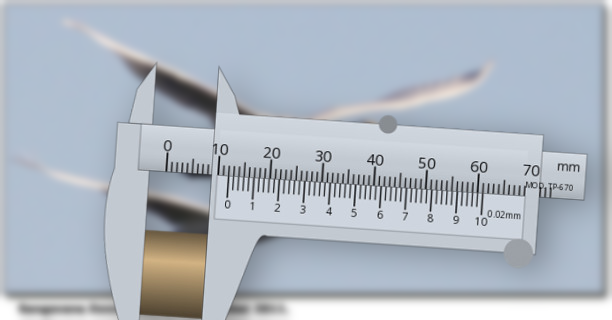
mm 12.0
